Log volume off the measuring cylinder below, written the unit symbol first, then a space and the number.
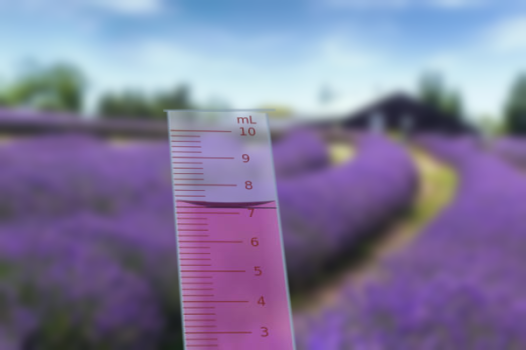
mL 7.2
